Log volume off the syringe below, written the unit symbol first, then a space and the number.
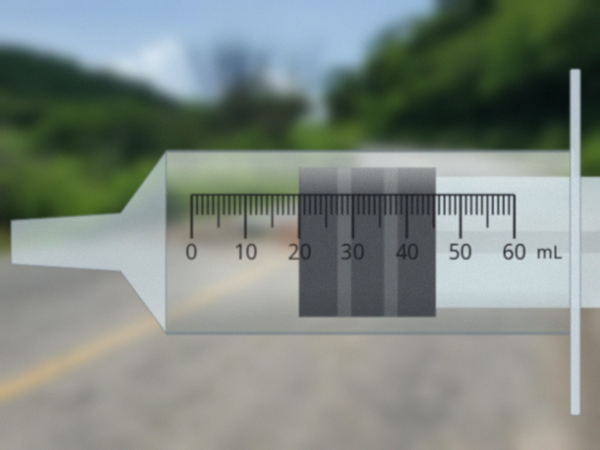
mL 20
